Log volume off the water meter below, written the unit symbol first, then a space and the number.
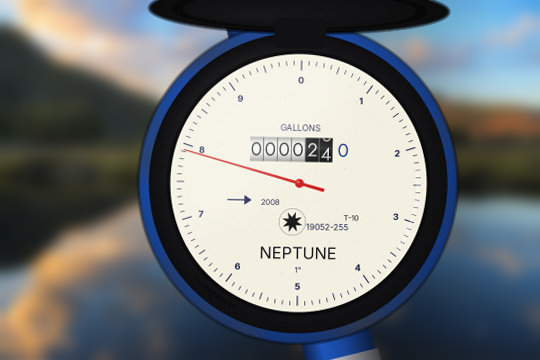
gal 237.9
